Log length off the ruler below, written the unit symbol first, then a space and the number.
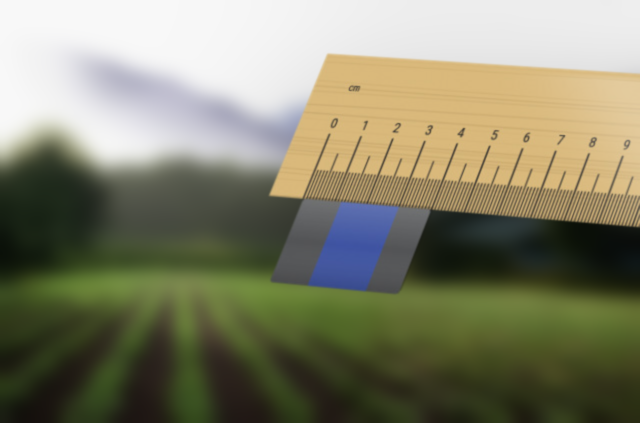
cm 4
